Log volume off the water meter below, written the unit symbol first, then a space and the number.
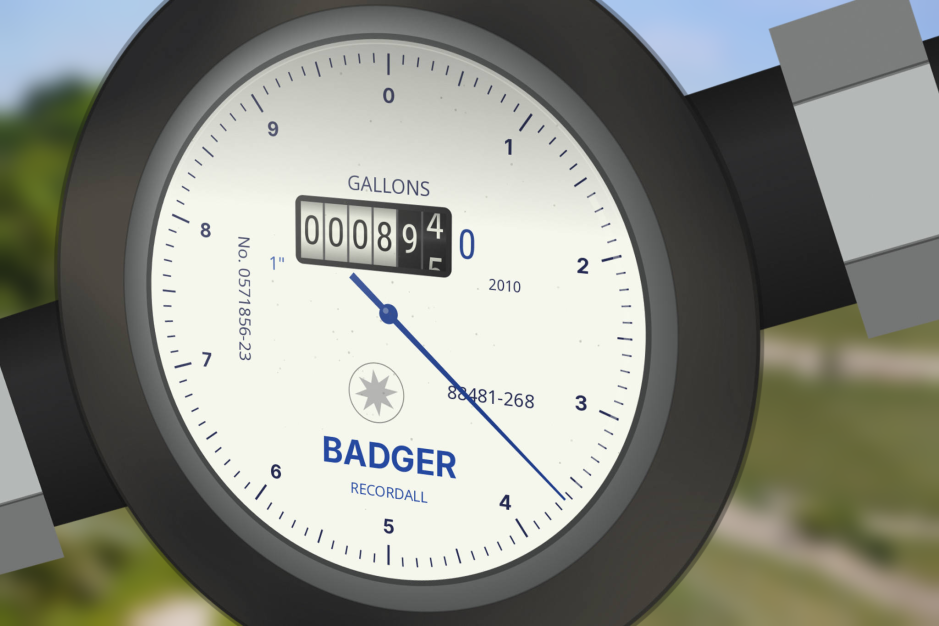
gal 8943.6
